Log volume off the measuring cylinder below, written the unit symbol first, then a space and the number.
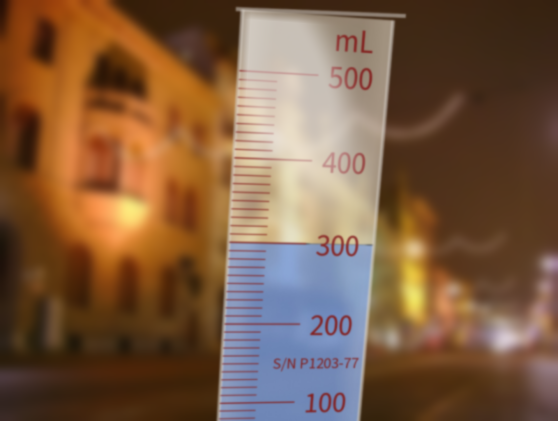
mL 300
